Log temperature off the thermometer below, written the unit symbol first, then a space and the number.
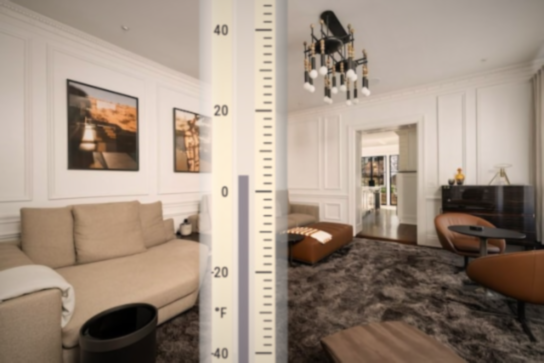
°F 4
